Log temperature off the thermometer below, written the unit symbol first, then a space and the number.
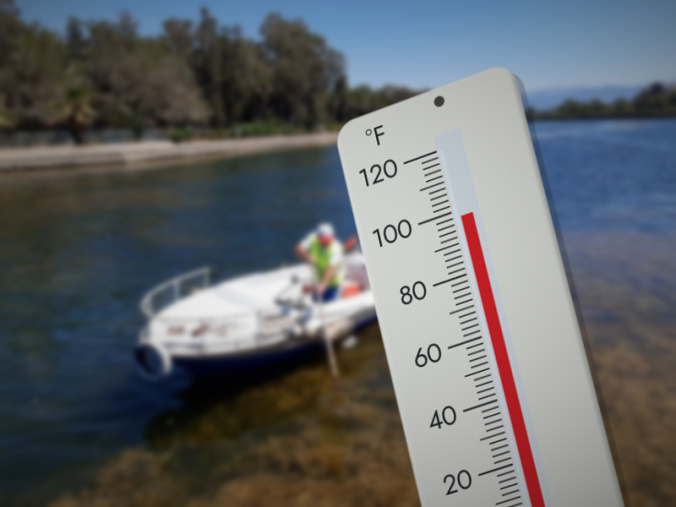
°F 98
